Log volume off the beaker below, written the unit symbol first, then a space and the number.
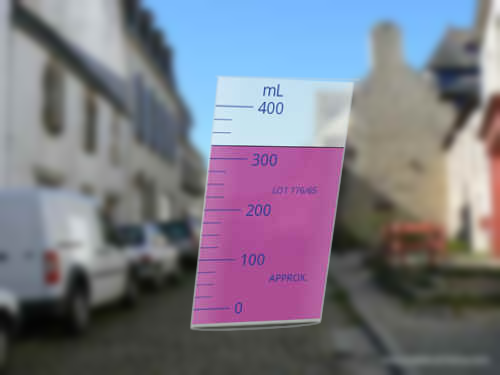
mL 325
